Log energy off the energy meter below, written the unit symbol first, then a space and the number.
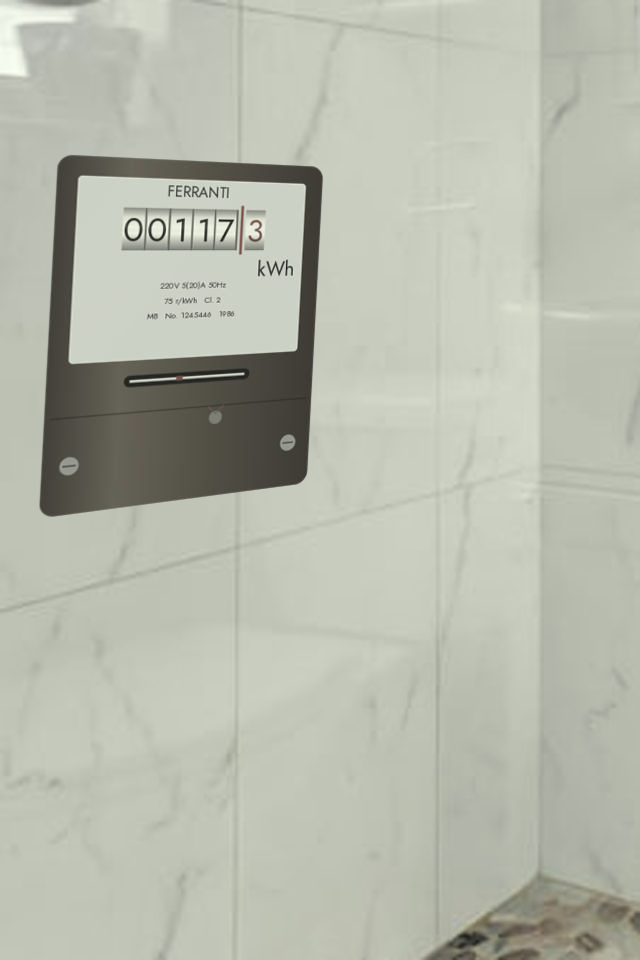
kWh 117.3
